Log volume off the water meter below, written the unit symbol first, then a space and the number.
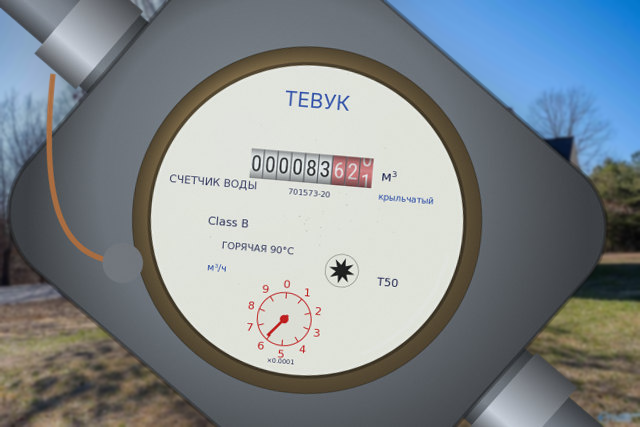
m³ 83.6206
